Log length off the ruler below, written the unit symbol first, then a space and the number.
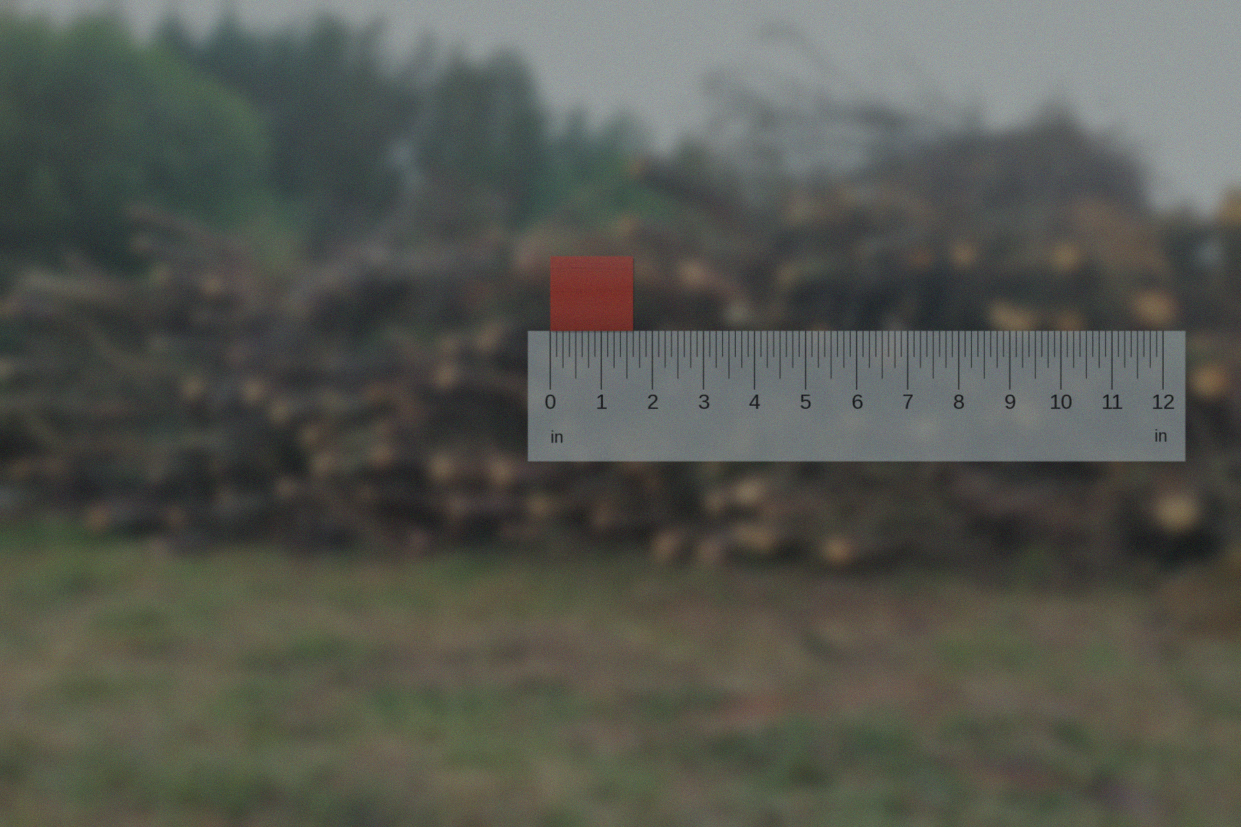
in 1.625
